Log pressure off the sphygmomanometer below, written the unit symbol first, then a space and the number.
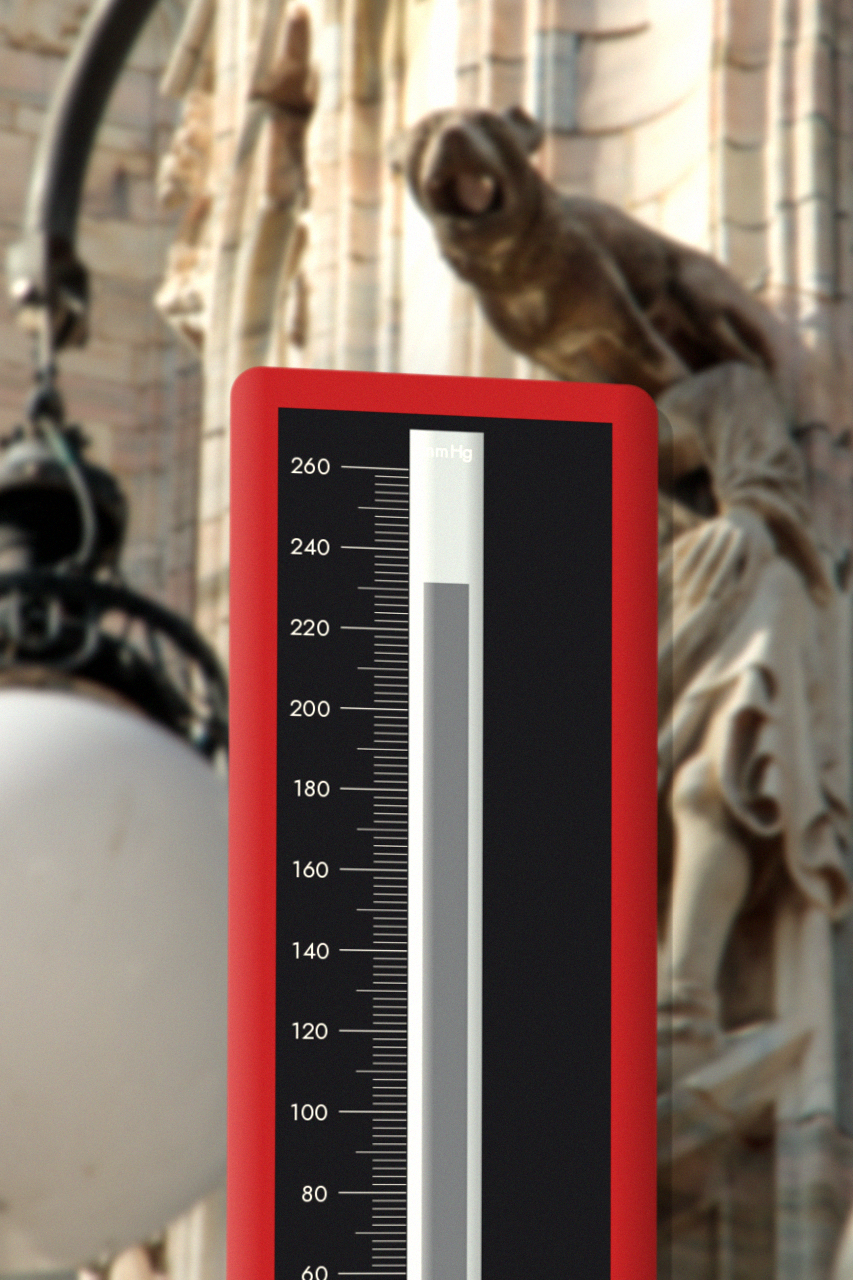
mmHg 232
